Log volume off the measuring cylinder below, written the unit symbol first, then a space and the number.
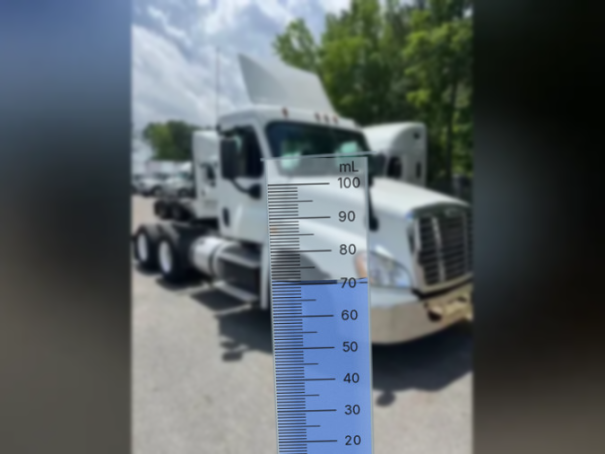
mL 70
